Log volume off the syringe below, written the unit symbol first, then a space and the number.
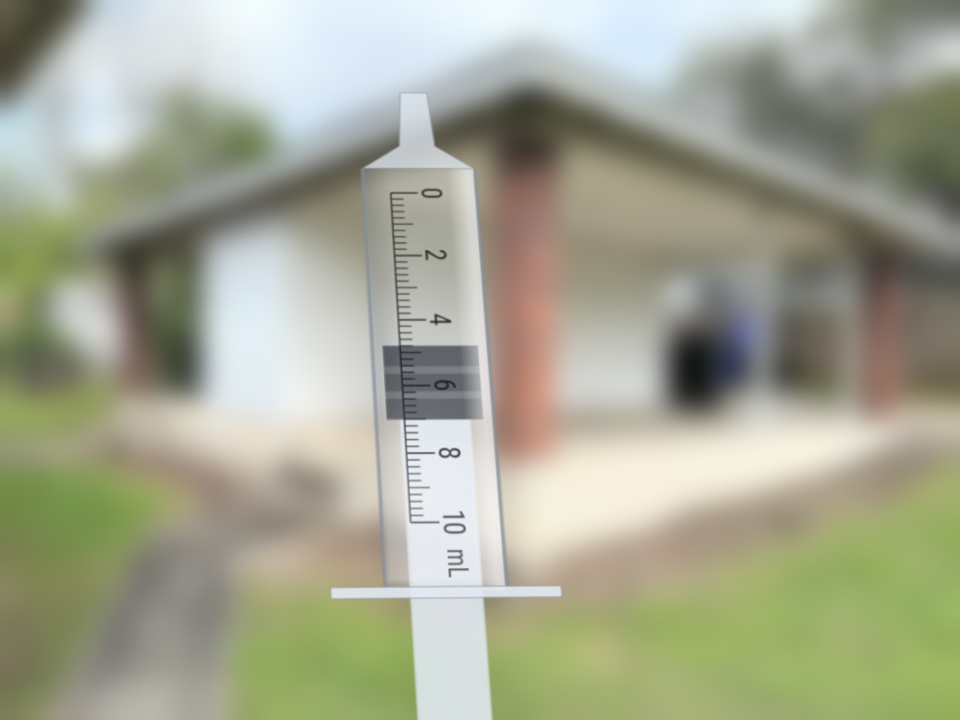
mL 4.8
